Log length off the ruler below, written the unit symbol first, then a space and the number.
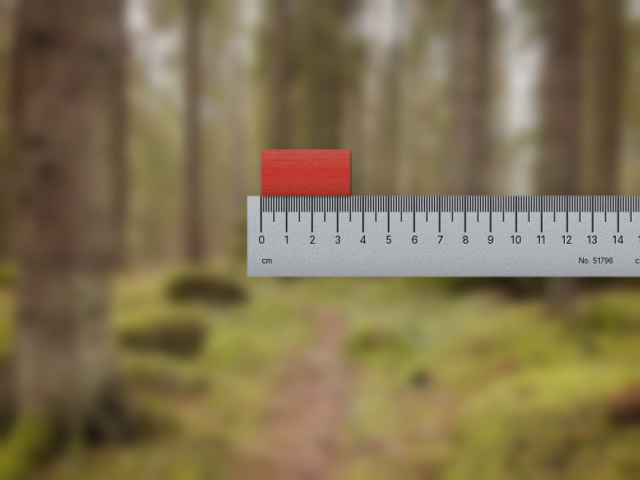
cm 3.5
